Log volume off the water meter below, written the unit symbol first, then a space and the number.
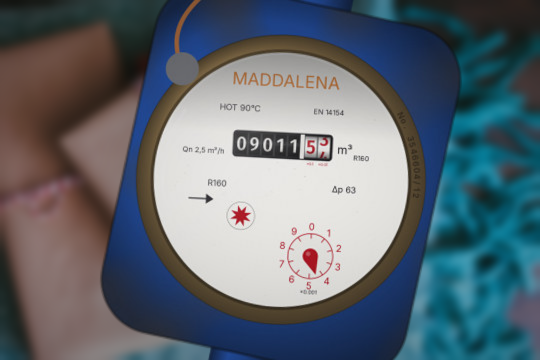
m³ 9011.534
